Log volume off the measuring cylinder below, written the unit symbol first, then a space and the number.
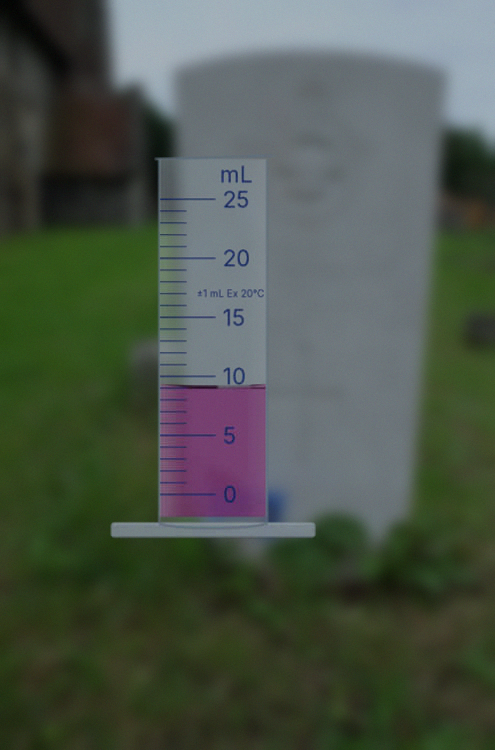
mL 9
